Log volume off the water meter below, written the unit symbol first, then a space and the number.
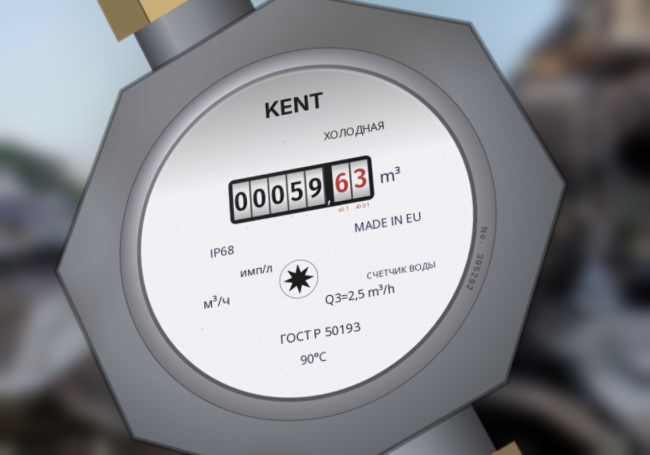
m³ 59.63
